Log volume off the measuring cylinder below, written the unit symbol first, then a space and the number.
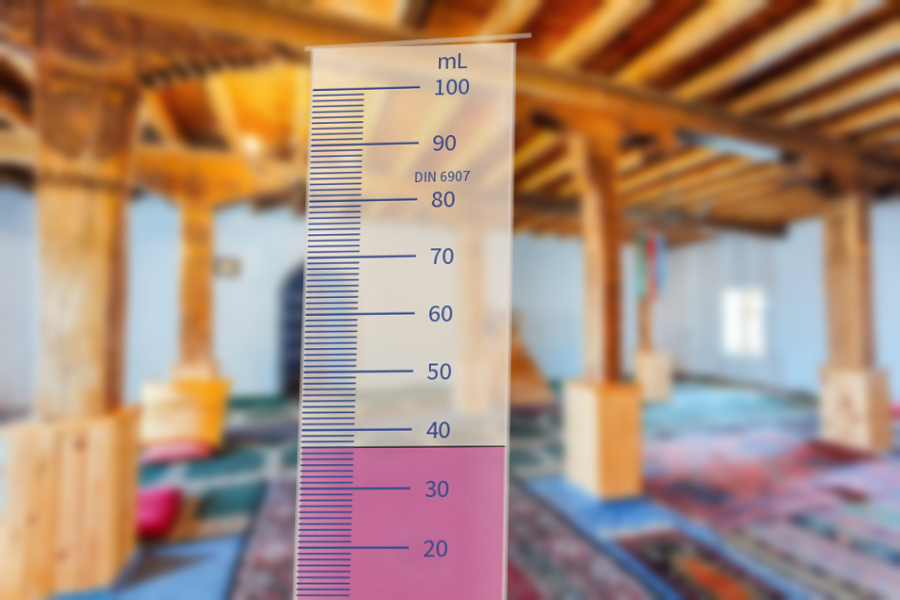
mL 37
